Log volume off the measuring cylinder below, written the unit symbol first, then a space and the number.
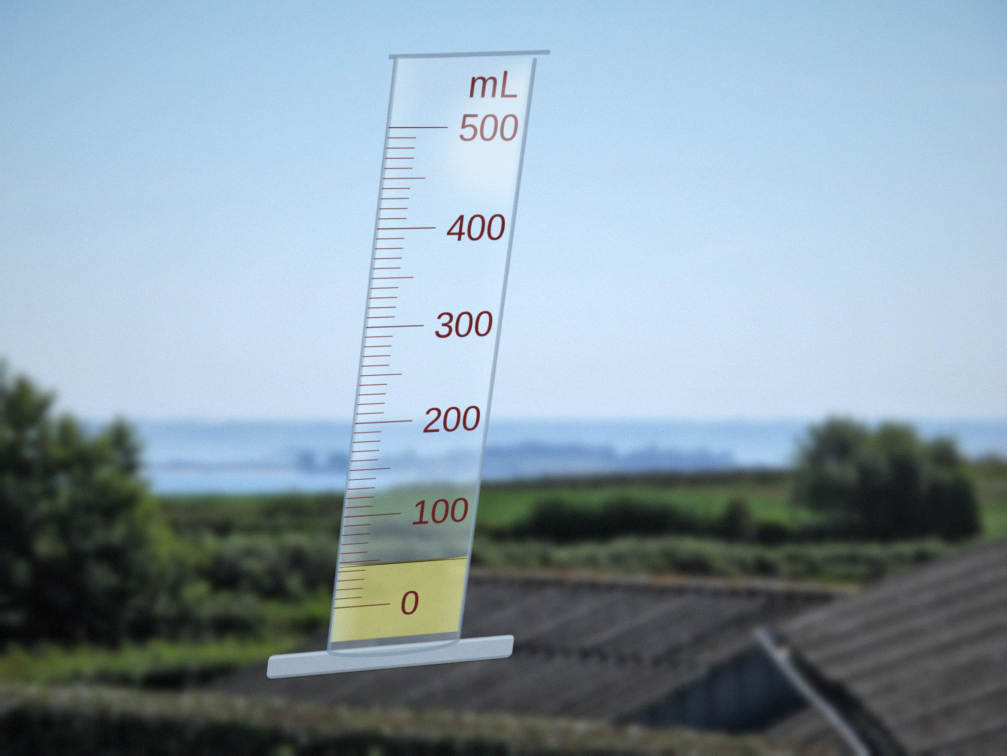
mL 45
